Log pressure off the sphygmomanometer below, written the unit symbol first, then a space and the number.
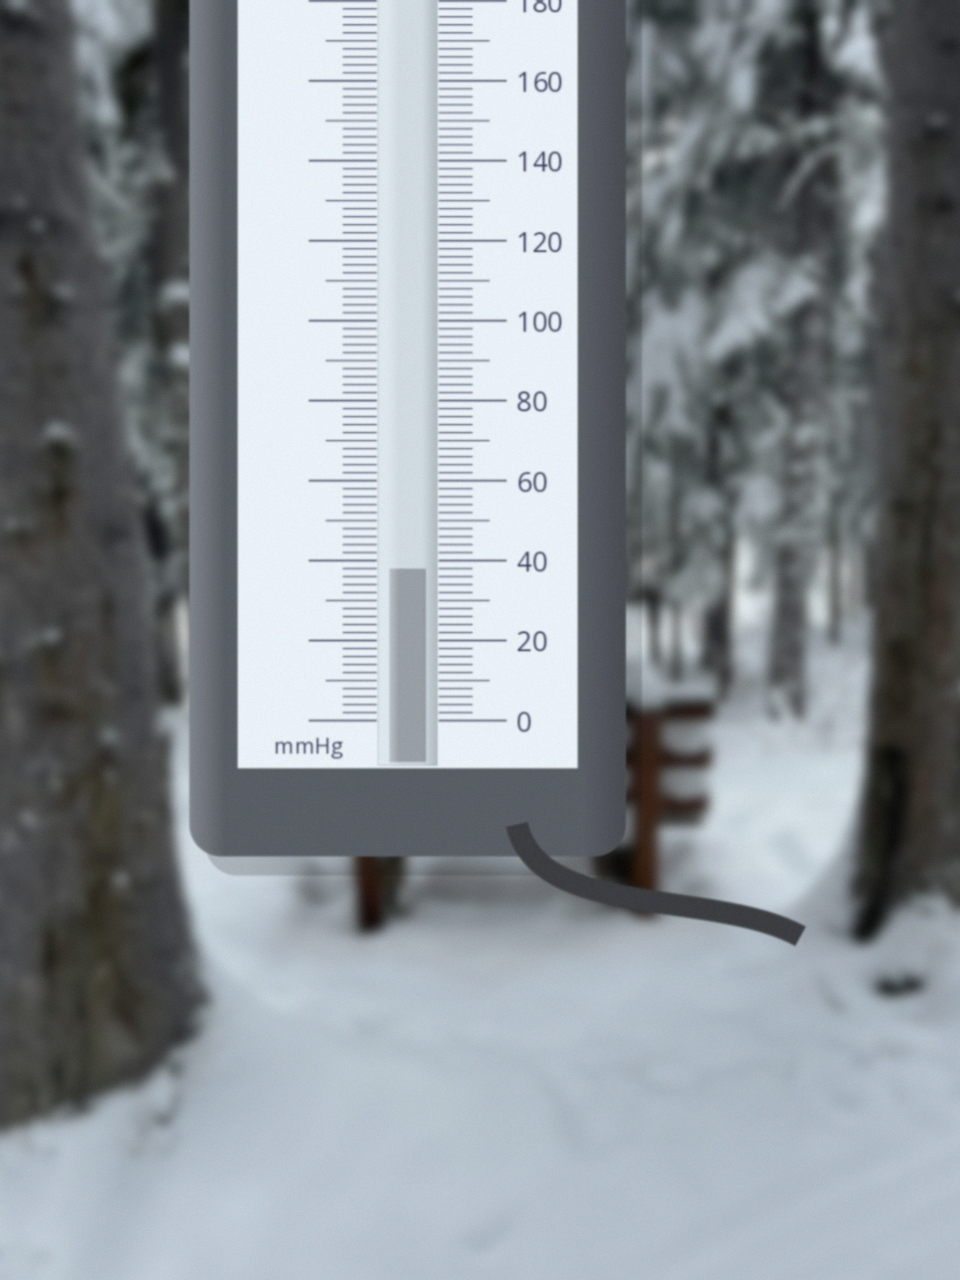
mmHg 38
